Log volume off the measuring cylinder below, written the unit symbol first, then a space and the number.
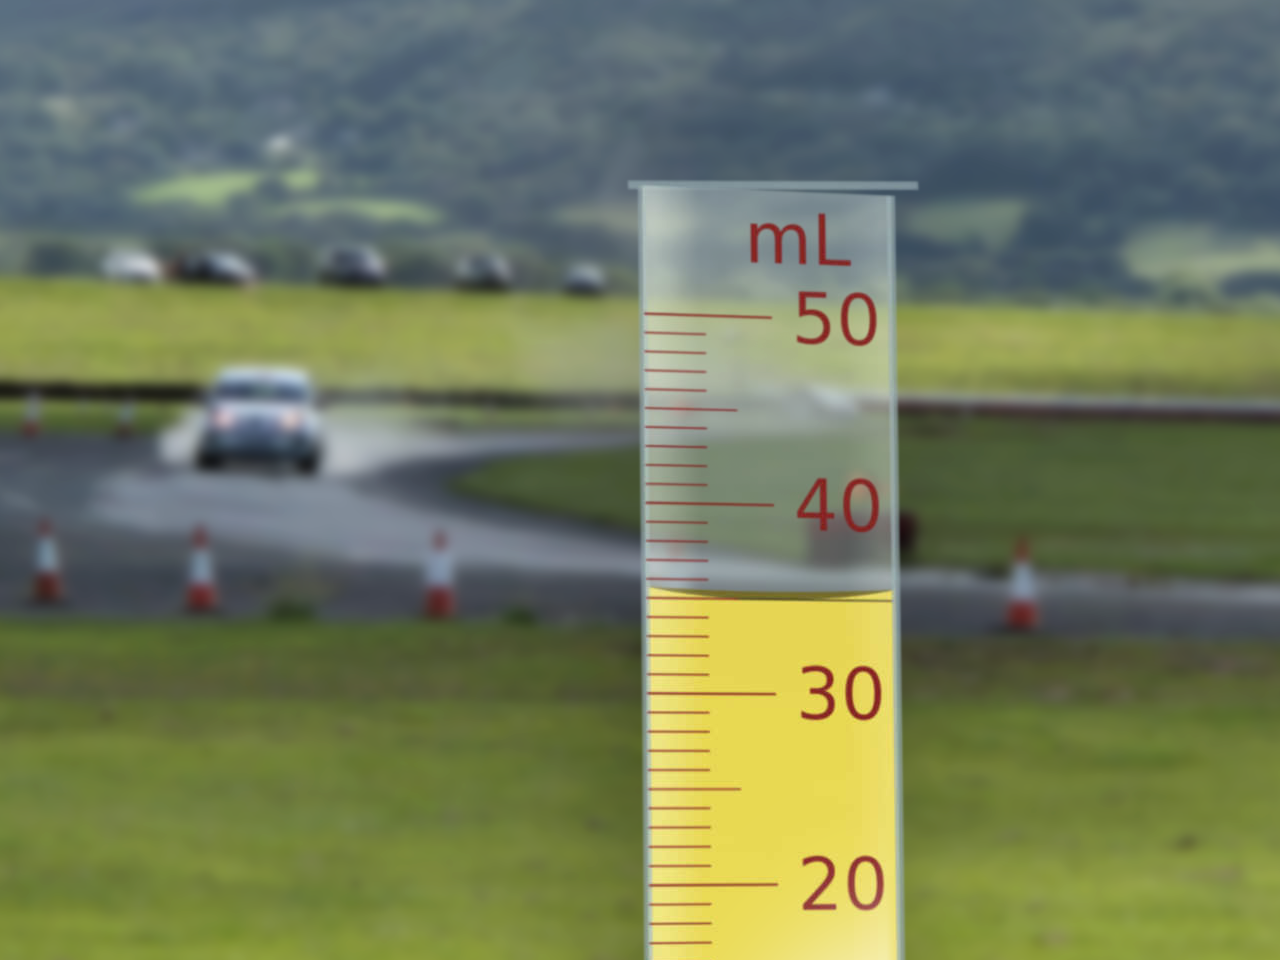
mL 35
